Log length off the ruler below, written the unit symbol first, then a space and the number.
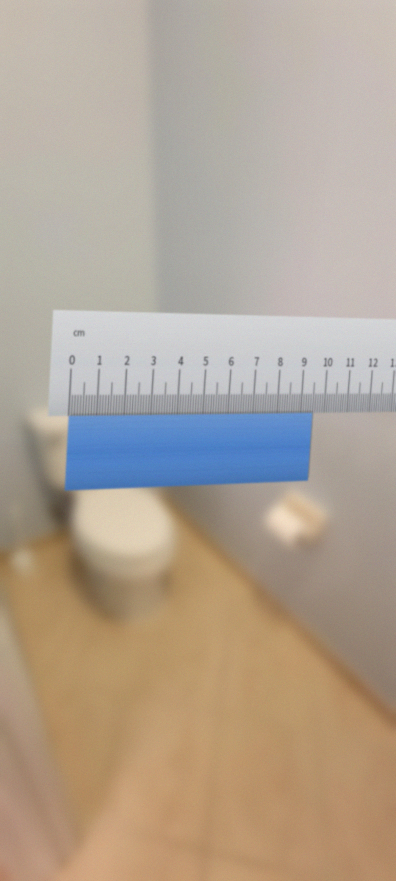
cm 9.5
